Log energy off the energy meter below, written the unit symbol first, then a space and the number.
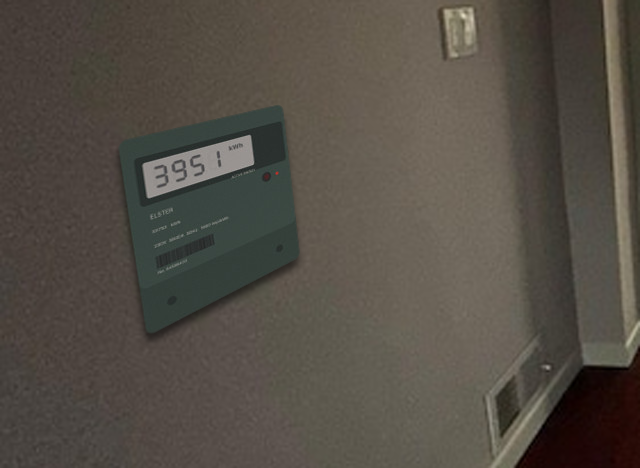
kWh 3951
